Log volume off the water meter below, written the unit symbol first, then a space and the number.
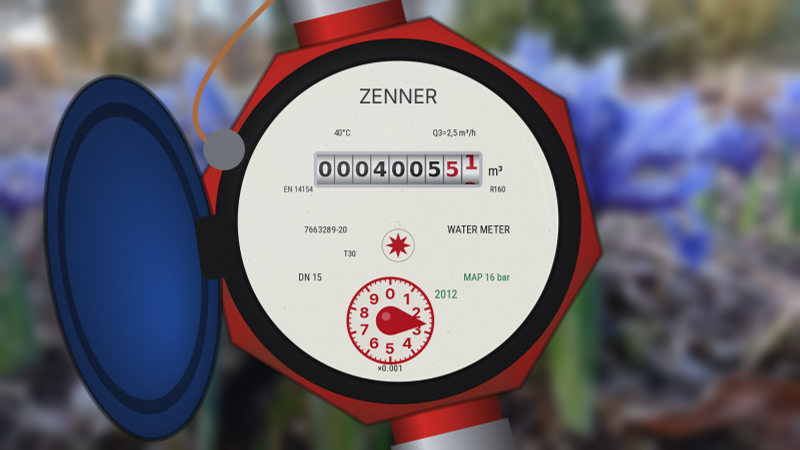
m³ 4005.512
